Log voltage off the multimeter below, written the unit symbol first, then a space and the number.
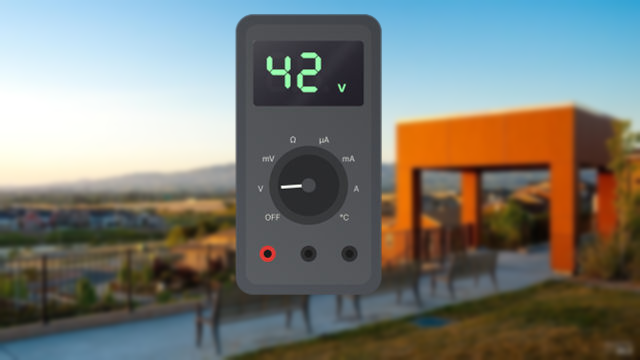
V 42
